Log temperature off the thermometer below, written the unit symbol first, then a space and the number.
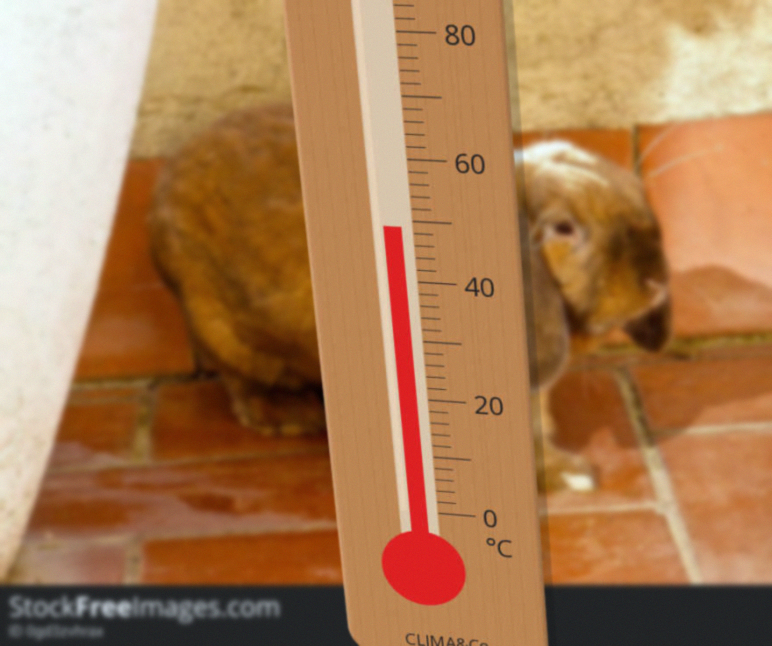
°C 49
